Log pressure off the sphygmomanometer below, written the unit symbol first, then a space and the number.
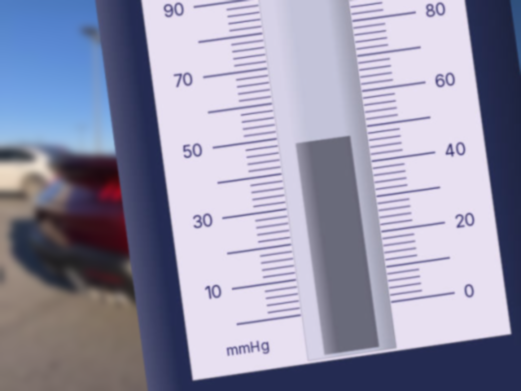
mmHg 48
